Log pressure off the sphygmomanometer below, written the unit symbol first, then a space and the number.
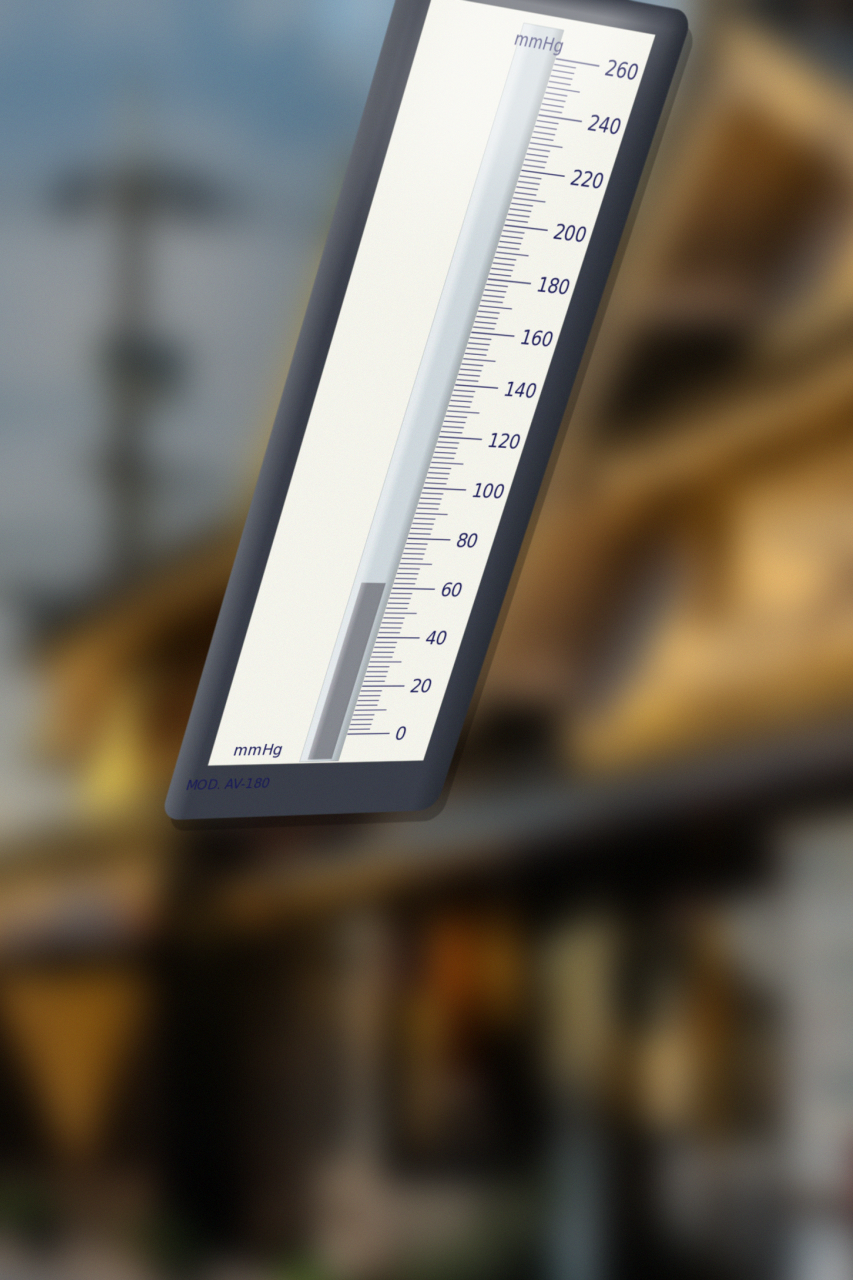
mmHg 62
